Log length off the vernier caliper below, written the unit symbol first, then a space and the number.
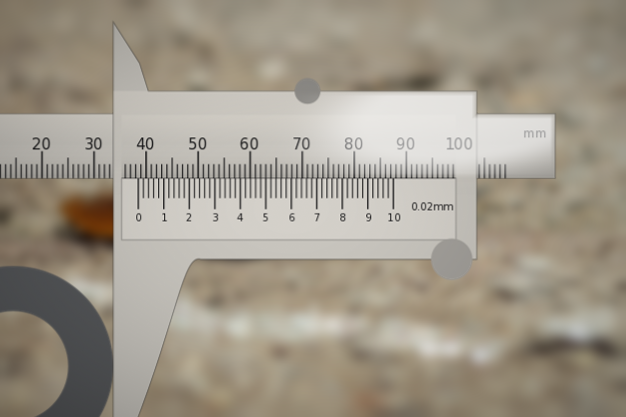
mm 38.5
